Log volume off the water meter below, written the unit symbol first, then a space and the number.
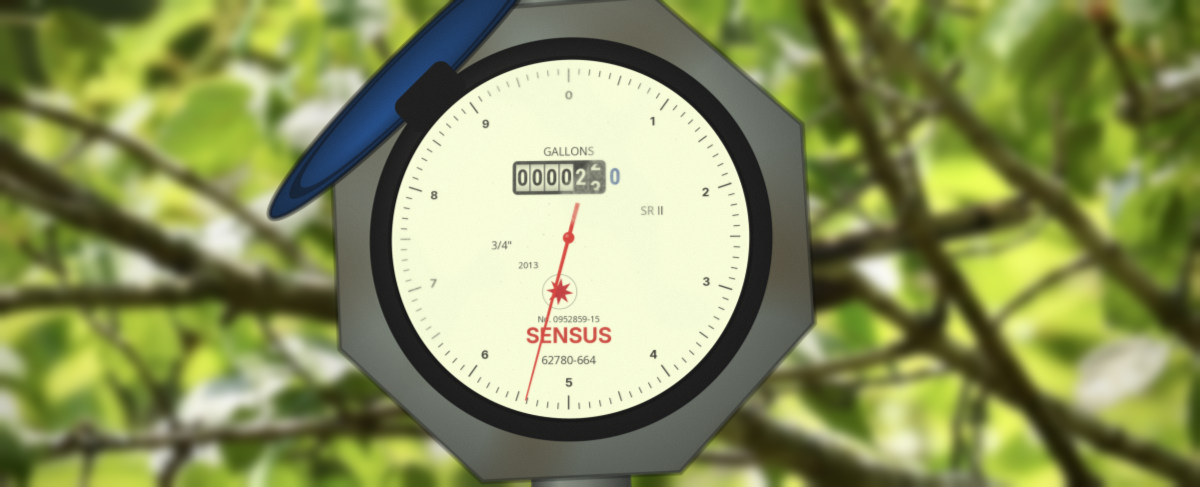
gal 225.4
